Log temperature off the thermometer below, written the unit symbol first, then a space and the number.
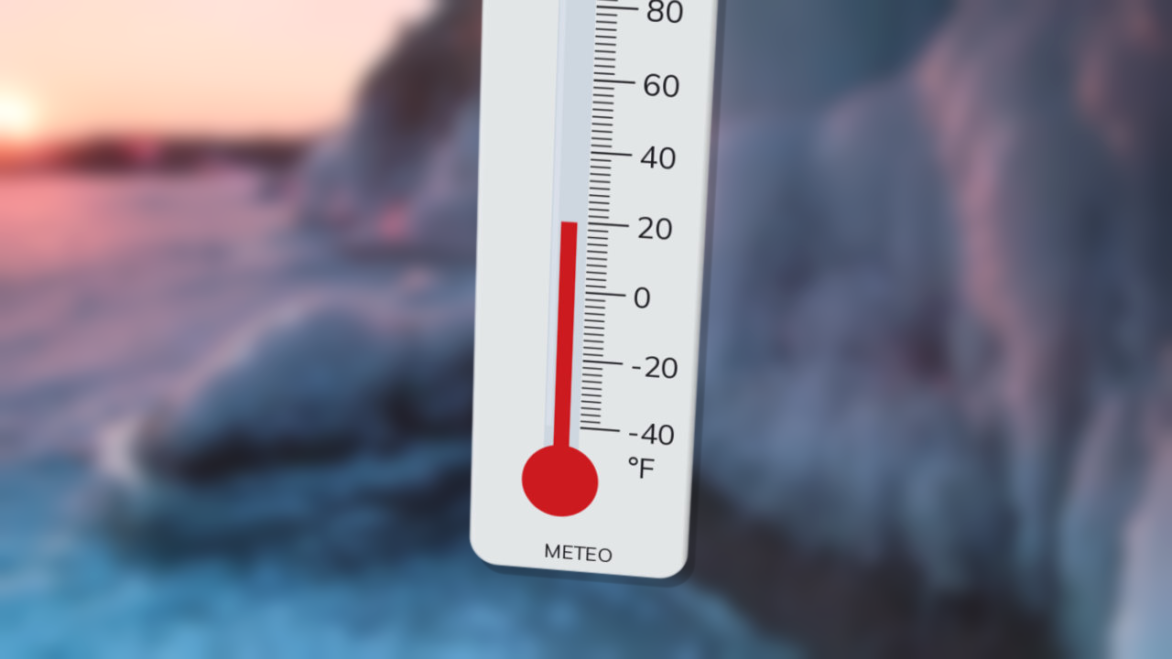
°F 20
